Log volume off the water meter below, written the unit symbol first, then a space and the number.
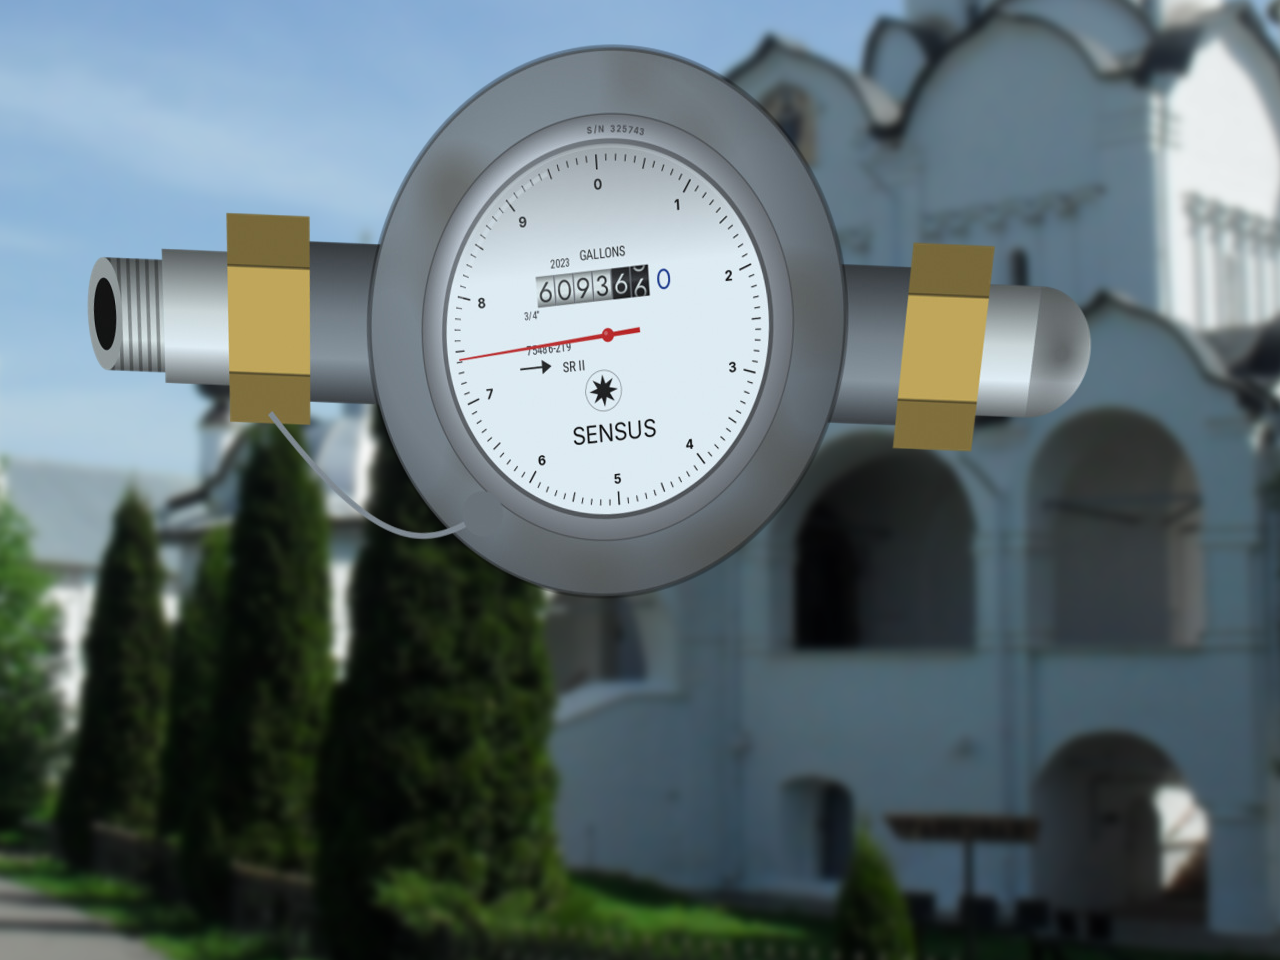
gal 6093657.4
